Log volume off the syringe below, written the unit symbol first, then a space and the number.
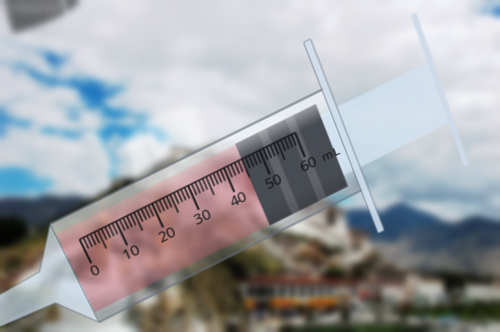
mL 45
